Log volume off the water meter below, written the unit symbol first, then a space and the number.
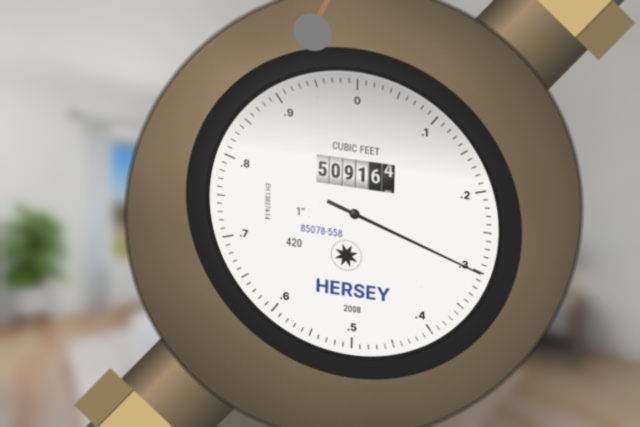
ft³ 509164.30
